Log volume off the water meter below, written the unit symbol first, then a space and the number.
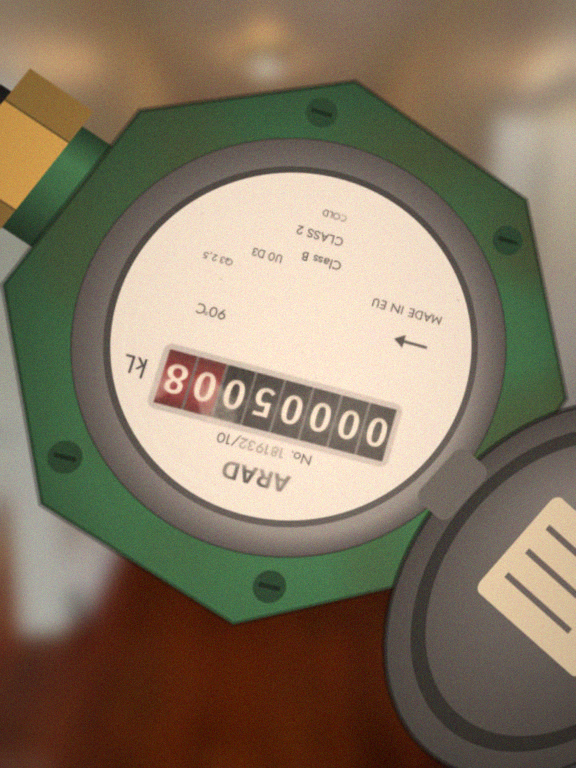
kL 50.08
